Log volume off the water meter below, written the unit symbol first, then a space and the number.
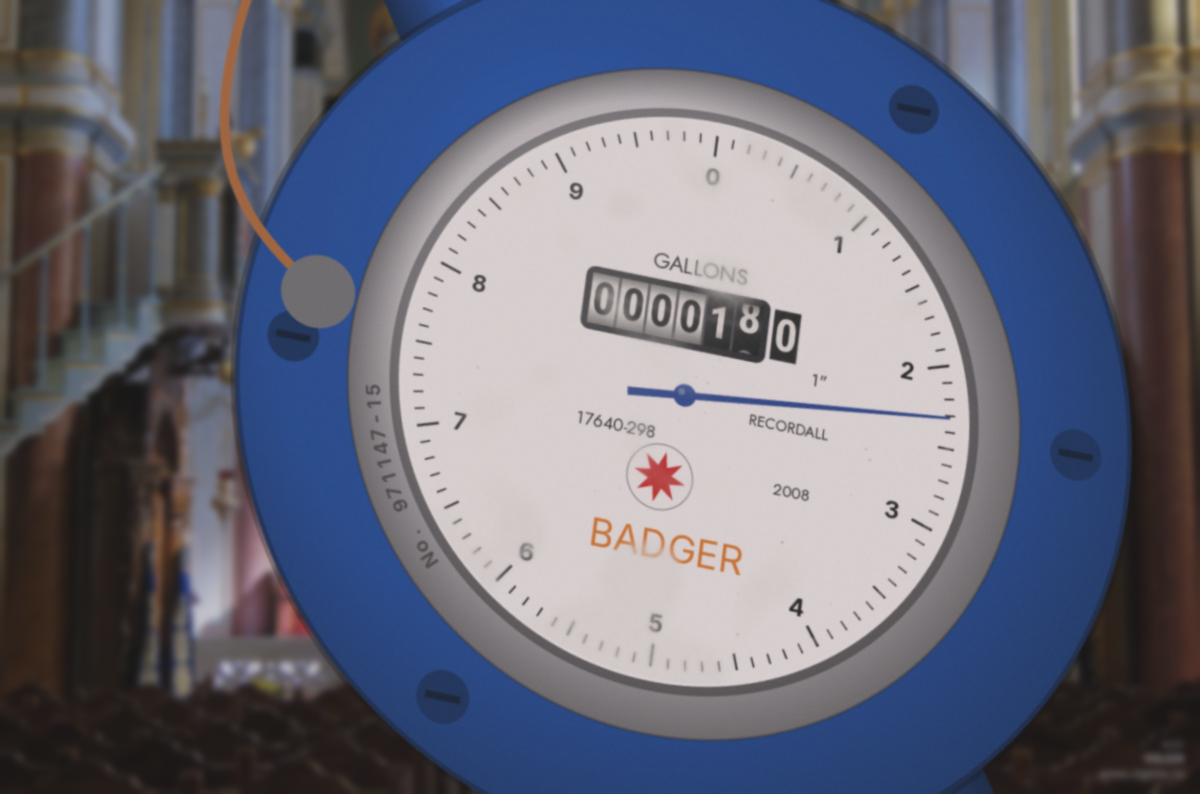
gal 182.3
